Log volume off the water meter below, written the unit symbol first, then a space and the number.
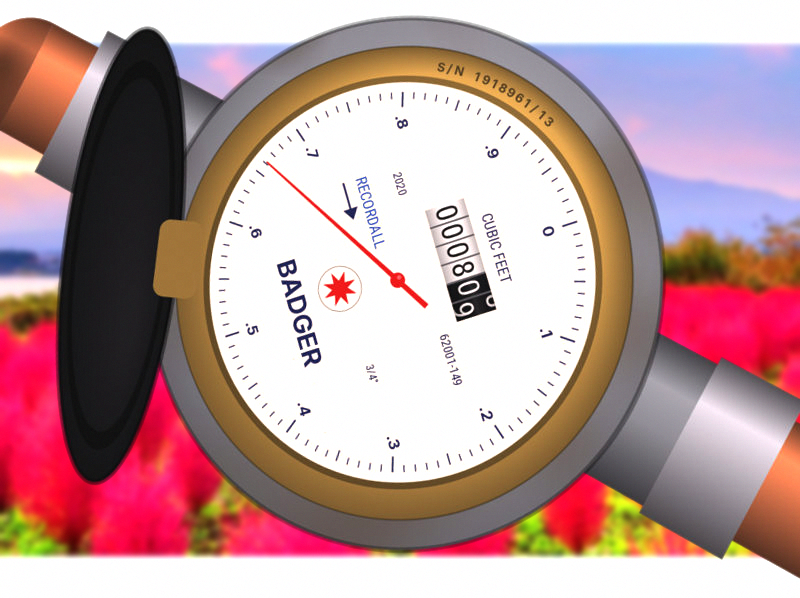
ft³ 808.66
